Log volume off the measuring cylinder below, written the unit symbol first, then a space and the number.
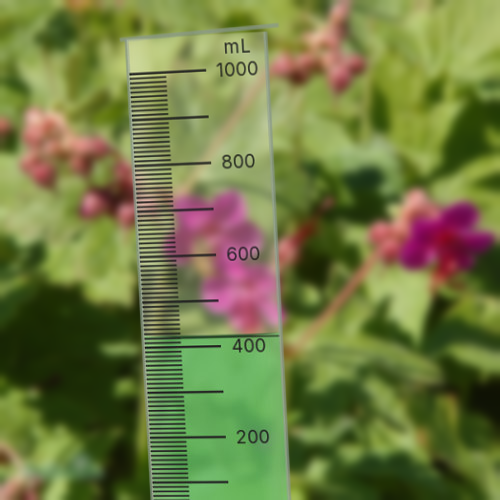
mL 420
